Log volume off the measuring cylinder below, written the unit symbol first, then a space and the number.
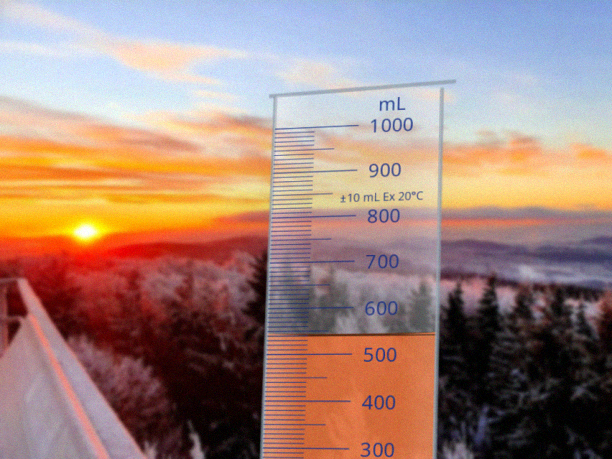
mL 540
